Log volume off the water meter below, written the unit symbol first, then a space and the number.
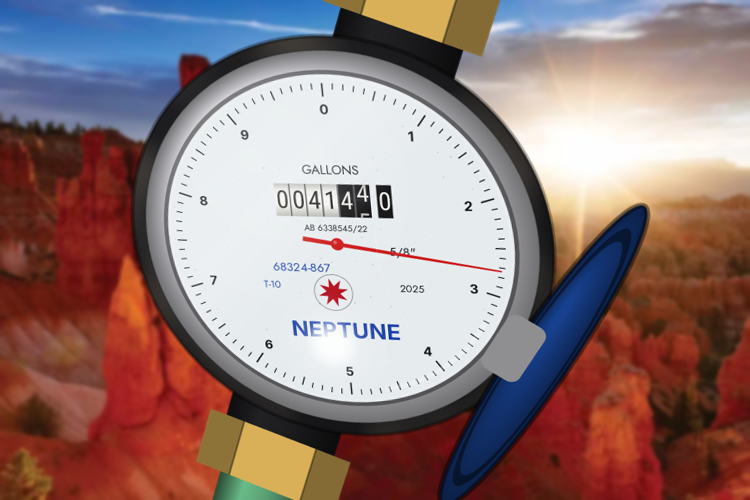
gal 41442.7
